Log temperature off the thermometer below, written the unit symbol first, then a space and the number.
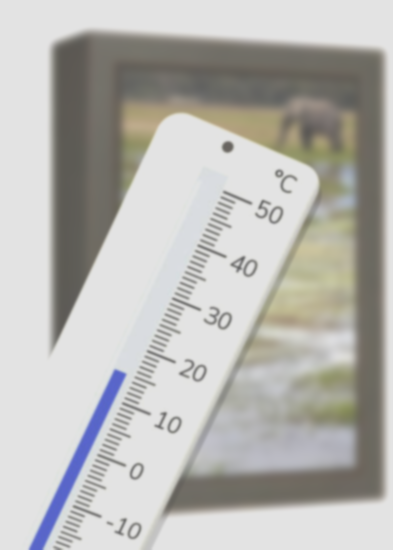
°C 15
